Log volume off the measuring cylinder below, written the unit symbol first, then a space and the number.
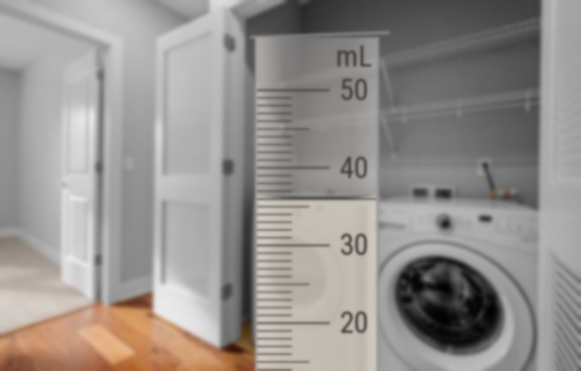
mL 36
